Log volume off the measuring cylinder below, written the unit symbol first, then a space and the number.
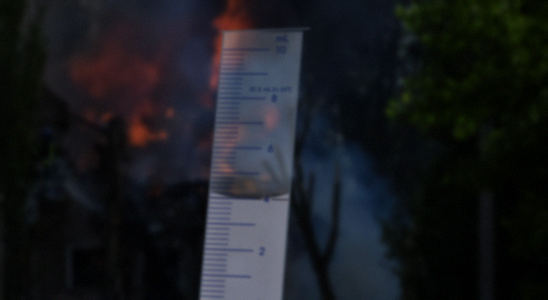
mL 4
